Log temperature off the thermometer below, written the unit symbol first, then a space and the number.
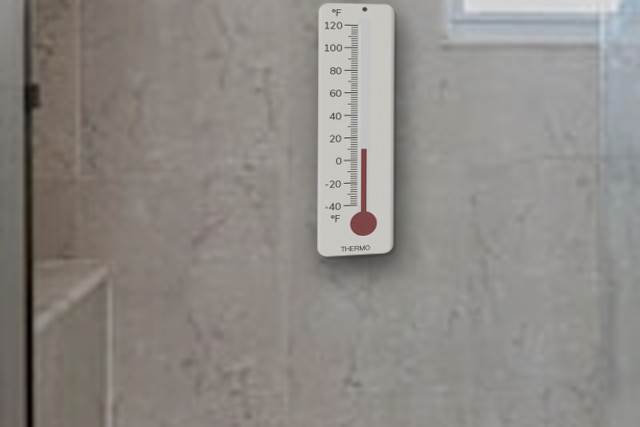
°F 10
